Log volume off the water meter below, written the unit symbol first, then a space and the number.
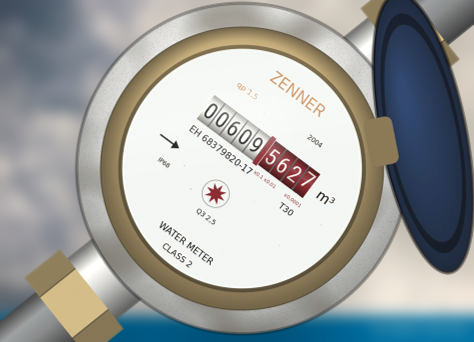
m³ 609.5627
